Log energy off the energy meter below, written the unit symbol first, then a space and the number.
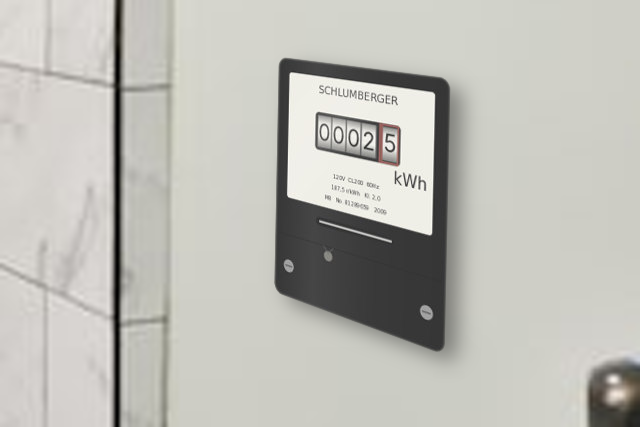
kWh 2.5
